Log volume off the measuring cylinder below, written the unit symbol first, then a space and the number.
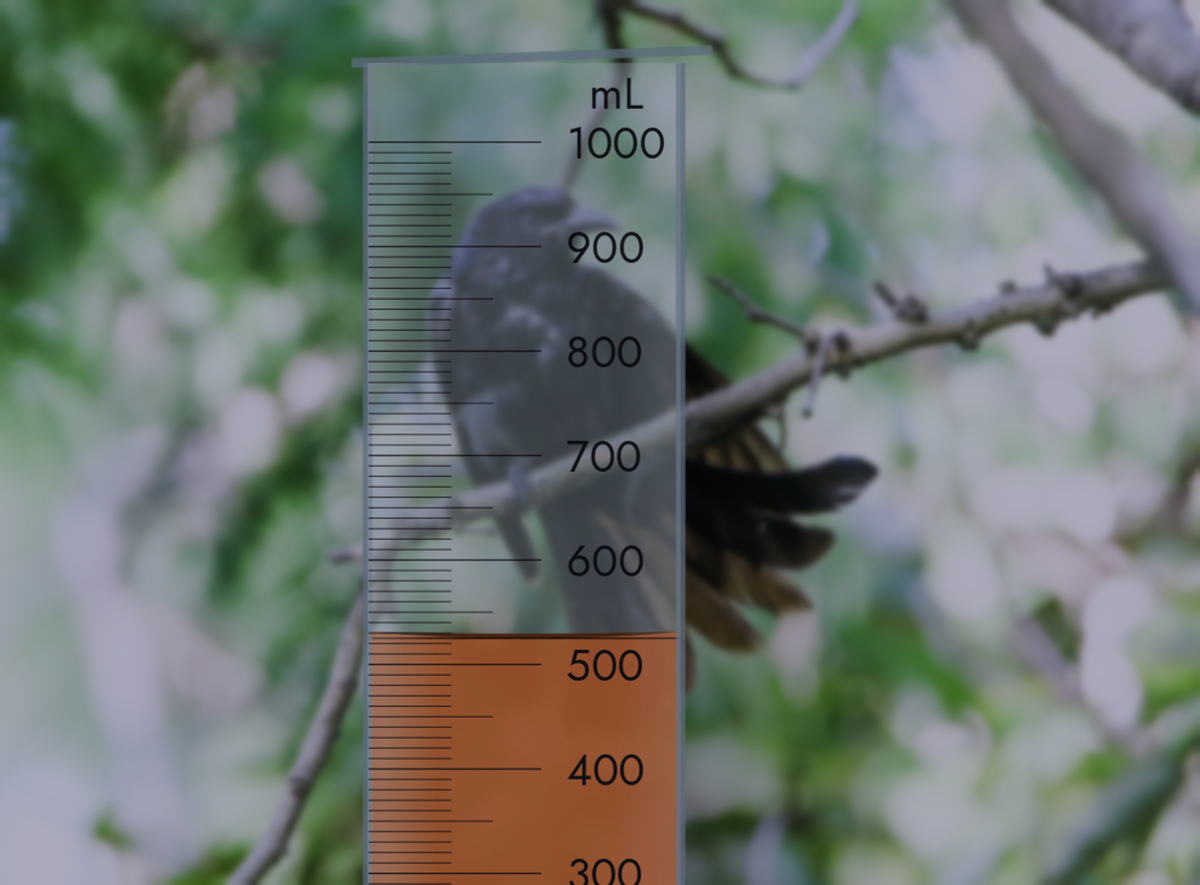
mL 525
